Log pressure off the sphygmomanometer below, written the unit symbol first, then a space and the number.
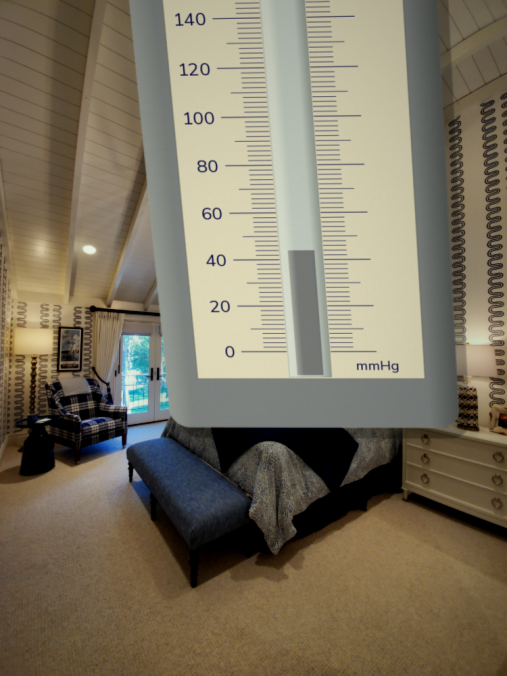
mmHg 44
